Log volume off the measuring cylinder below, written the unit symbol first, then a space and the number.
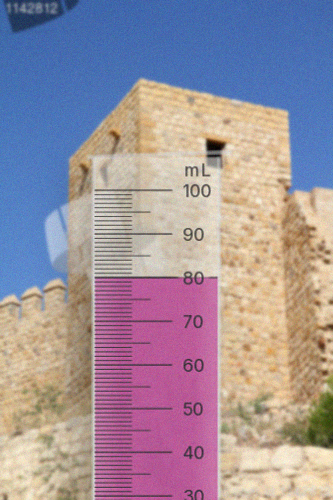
mL 80
